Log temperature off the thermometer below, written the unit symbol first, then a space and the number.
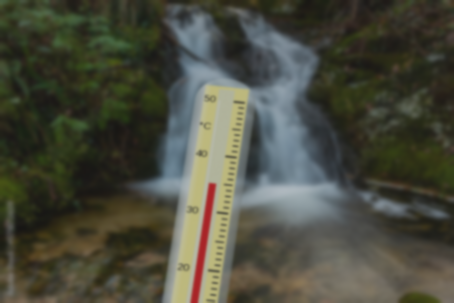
°C 35
